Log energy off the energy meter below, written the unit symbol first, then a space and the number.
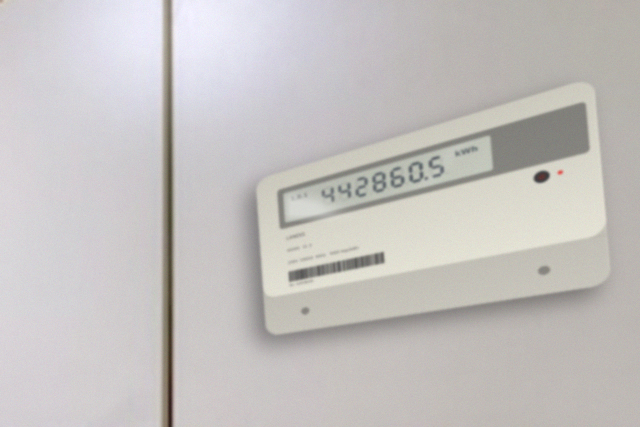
kWh 442860.5
